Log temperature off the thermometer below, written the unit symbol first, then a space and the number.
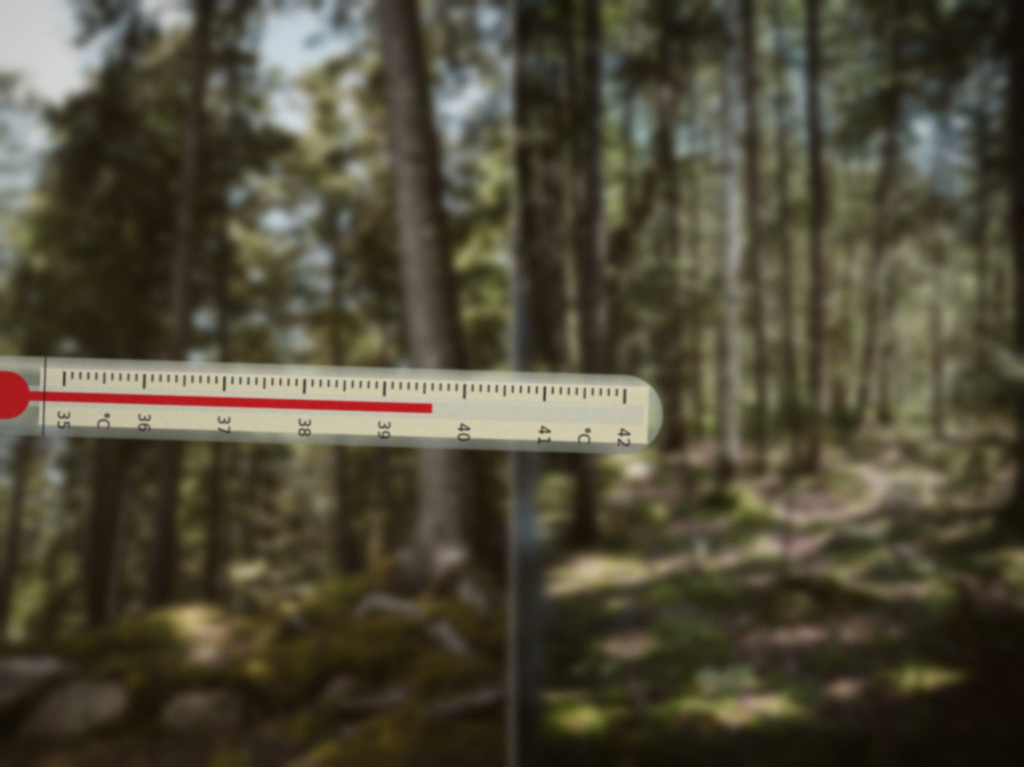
°C 39.6
